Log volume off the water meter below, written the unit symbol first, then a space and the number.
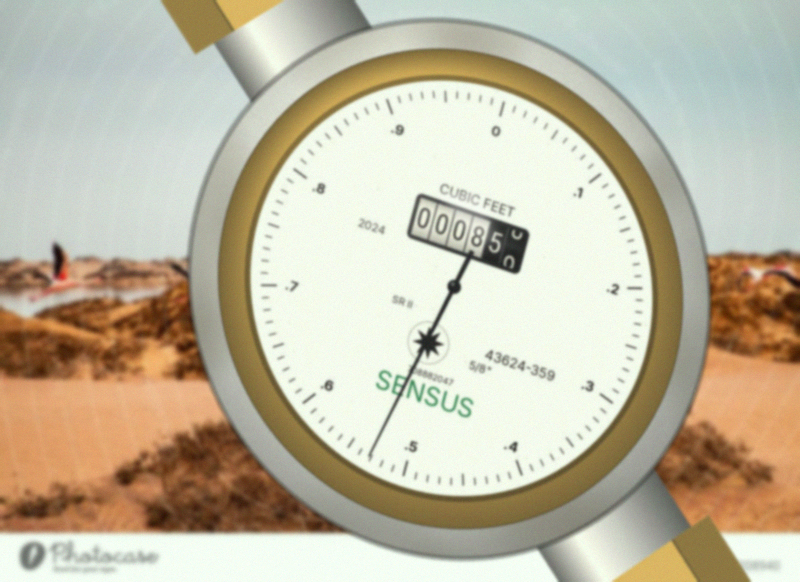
ft³ 858.53
